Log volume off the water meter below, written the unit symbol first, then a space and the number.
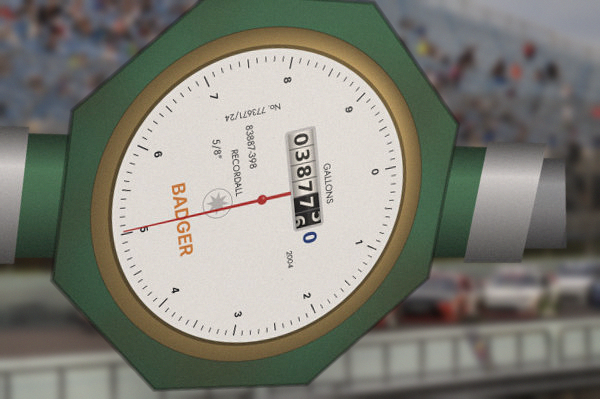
gal 387755.0
